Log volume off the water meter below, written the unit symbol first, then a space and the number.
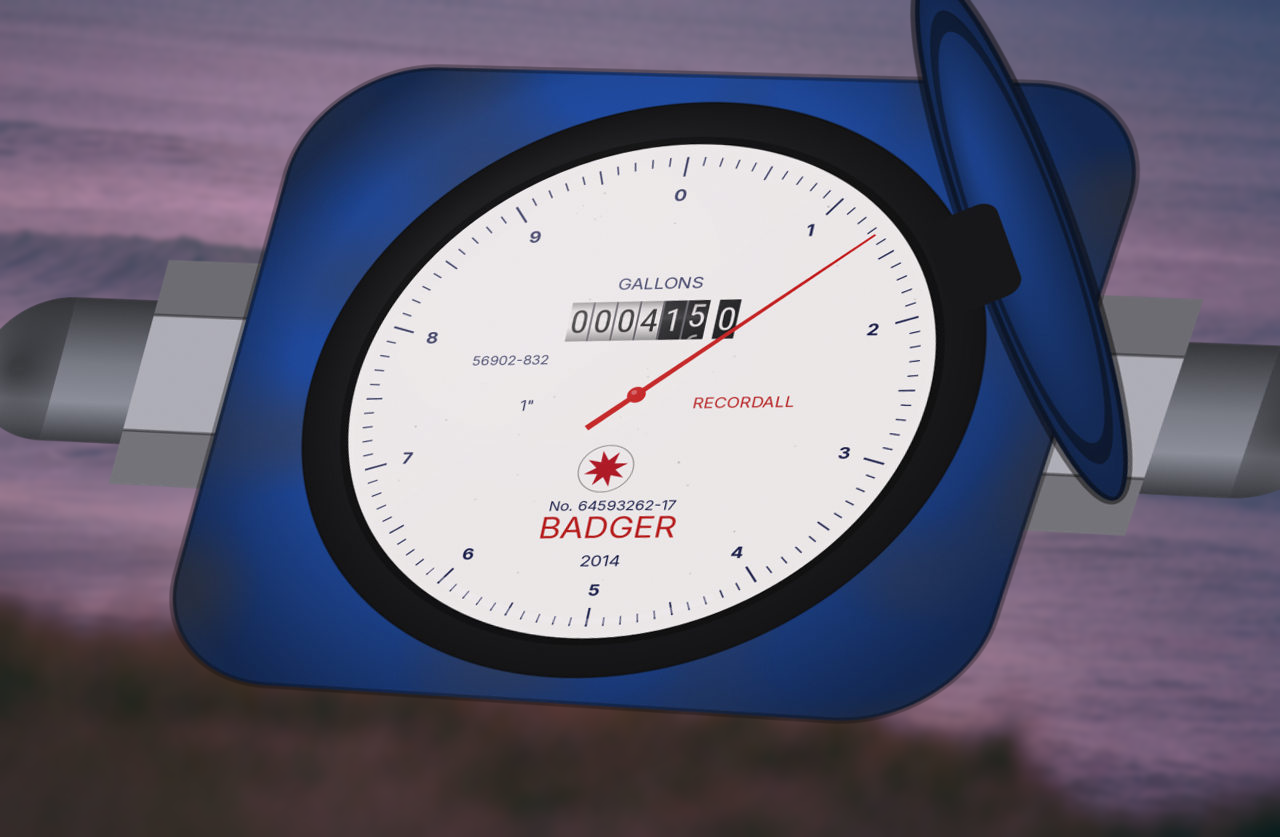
gal 4151.3
